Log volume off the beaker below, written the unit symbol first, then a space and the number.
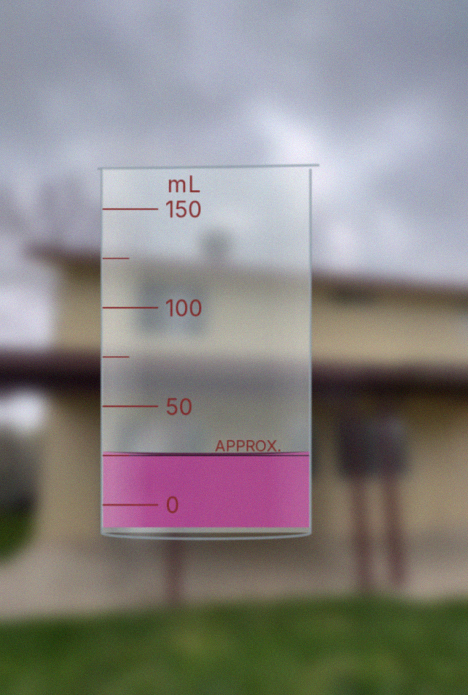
mL 25
